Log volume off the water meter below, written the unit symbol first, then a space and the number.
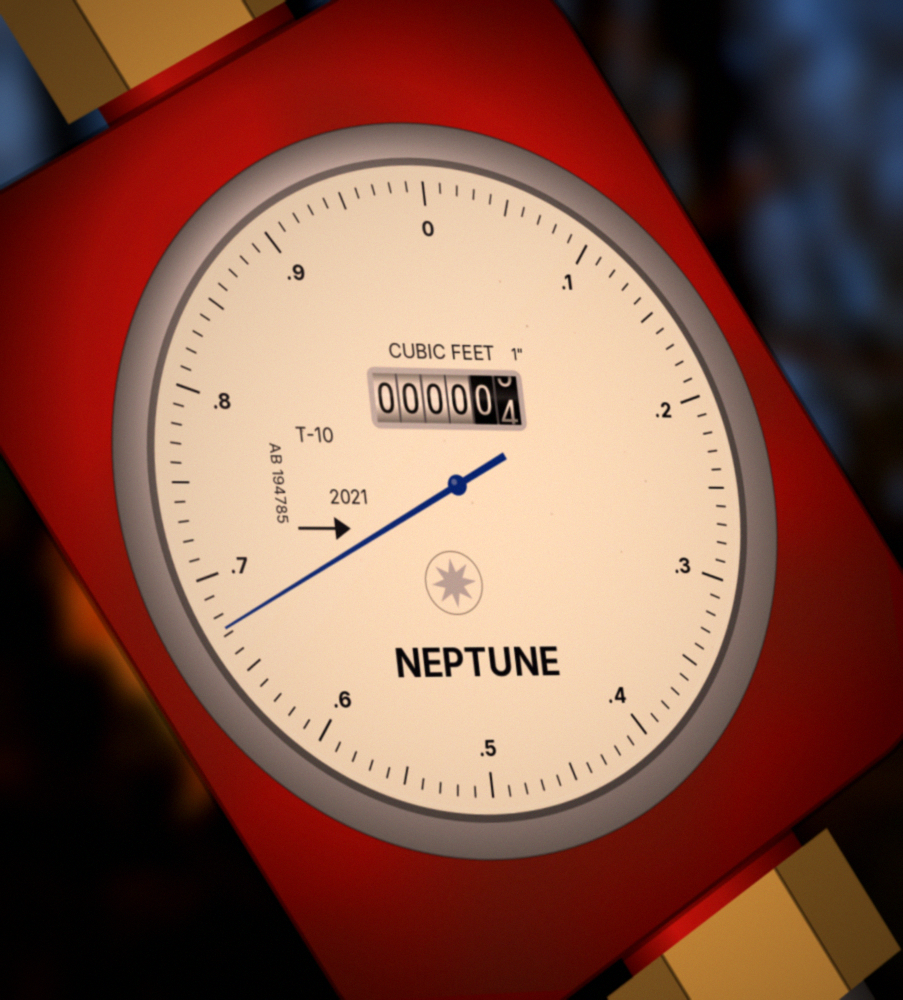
ft³ 3.67
